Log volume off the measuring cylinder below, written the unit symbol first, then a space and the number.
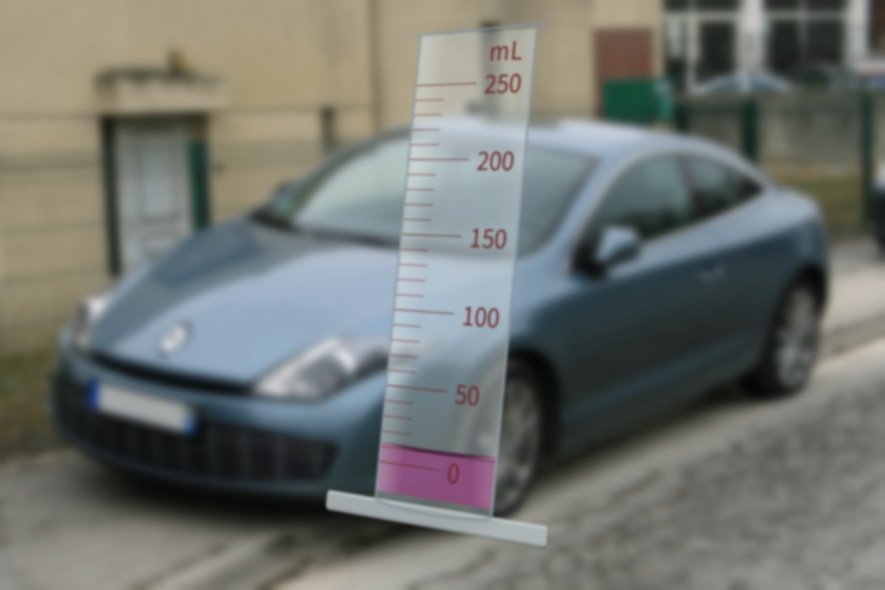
mL 10
